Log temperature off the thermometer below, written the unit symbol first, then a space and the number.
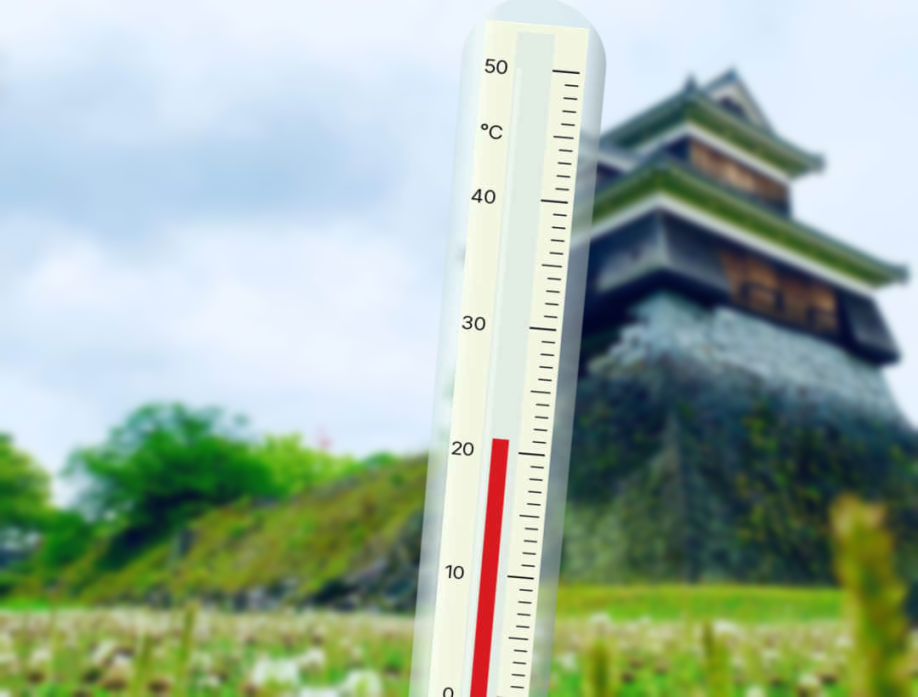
°C 21
